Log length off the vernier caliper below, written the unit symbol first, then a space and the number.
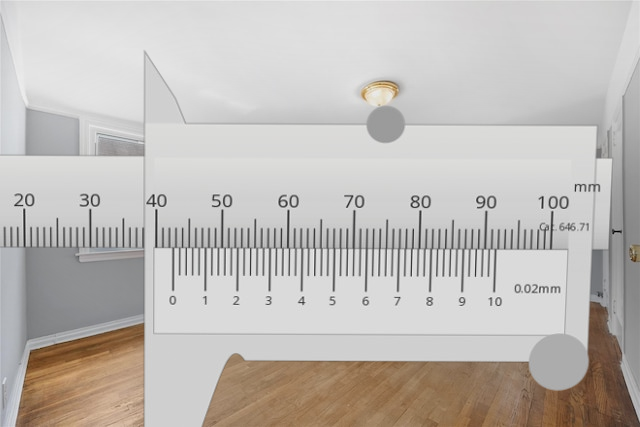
mm 42.6
